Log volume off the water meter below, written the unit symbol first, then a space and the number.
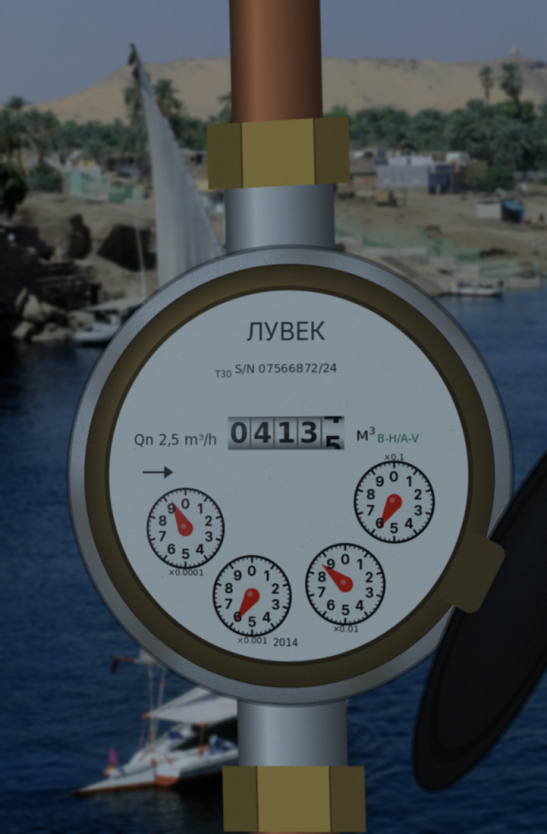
m³ 4134.5859
